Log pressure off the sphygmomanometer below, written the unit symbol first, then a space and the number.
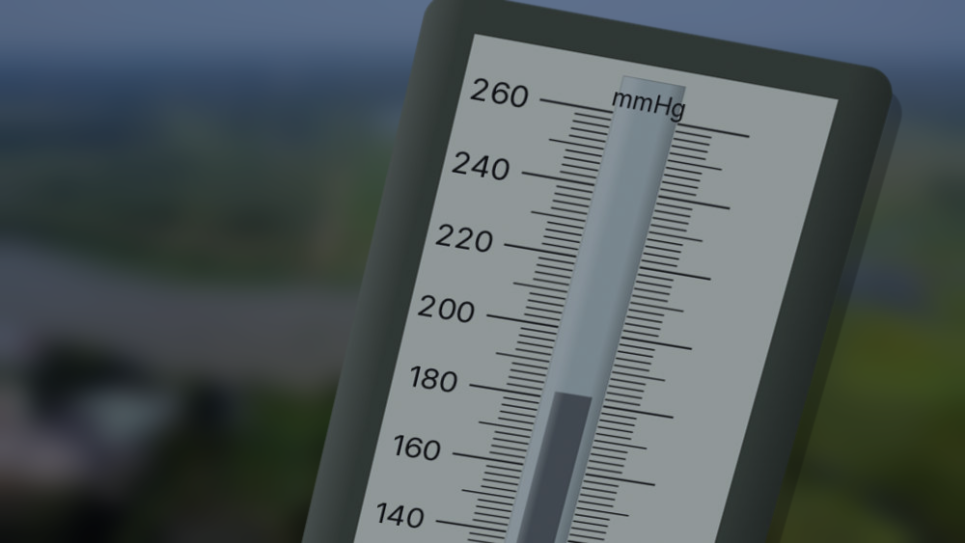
mmHg 182
